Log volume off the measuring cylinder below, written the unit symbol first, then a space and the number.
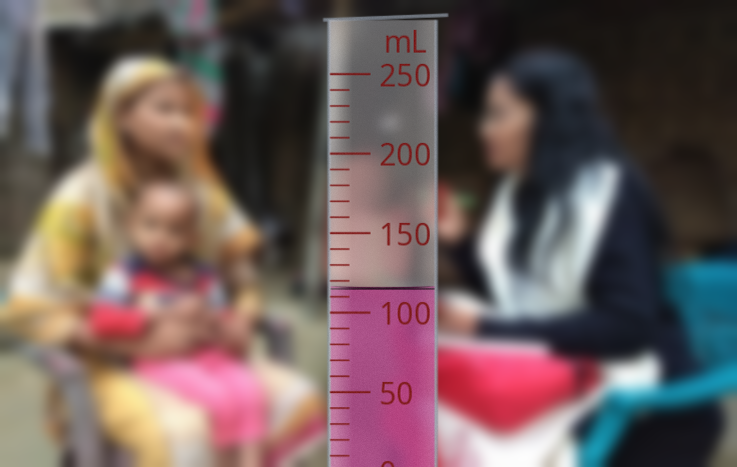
mL 115
